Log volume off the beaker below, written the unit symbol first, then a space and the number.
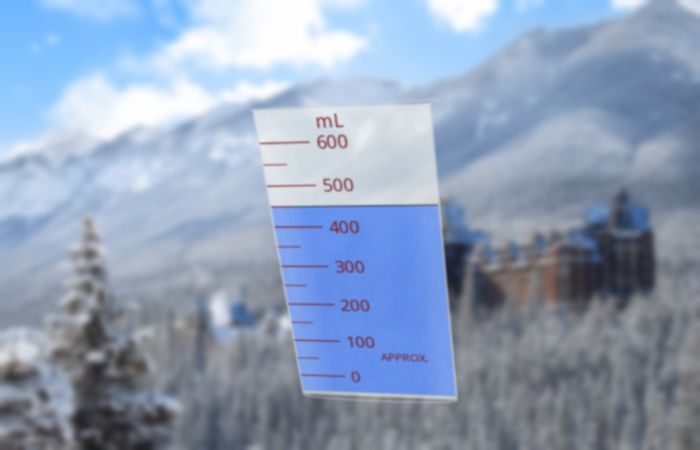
mL 450
